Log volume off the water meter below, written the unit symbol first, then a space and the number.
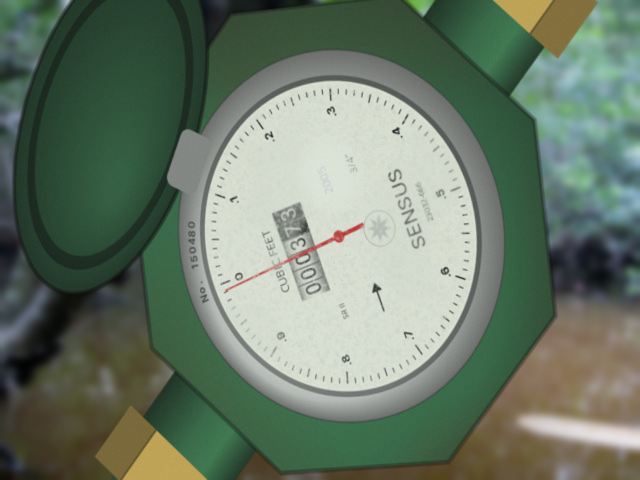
ft³ 372.99
